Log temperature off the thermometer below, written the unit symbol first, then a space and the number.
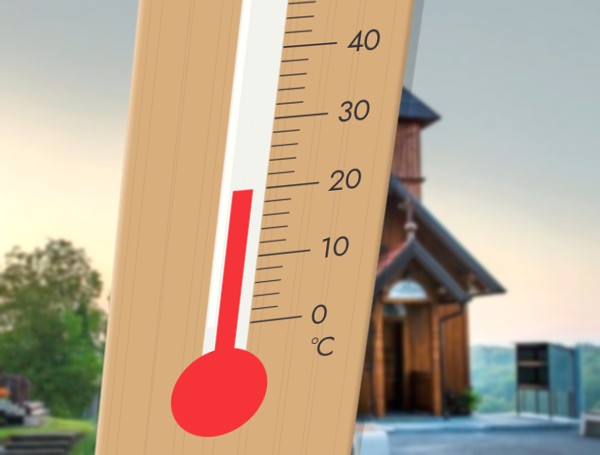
°C 20
